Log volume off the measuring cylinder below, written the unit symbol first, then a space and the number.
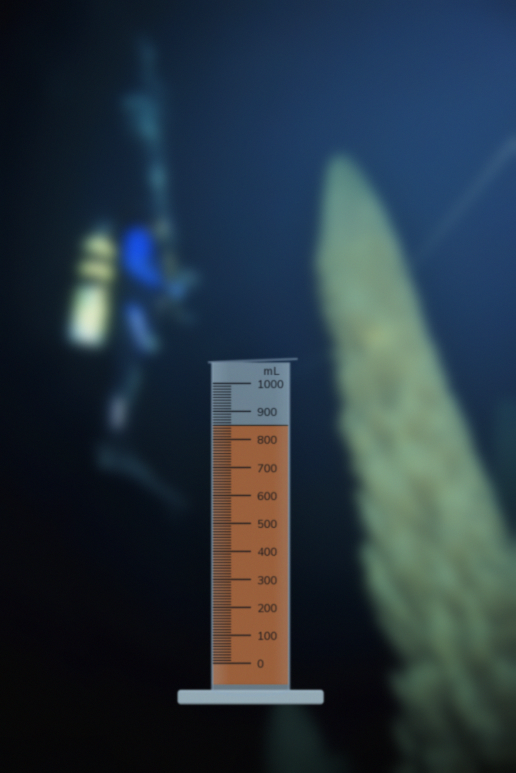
mL 850
